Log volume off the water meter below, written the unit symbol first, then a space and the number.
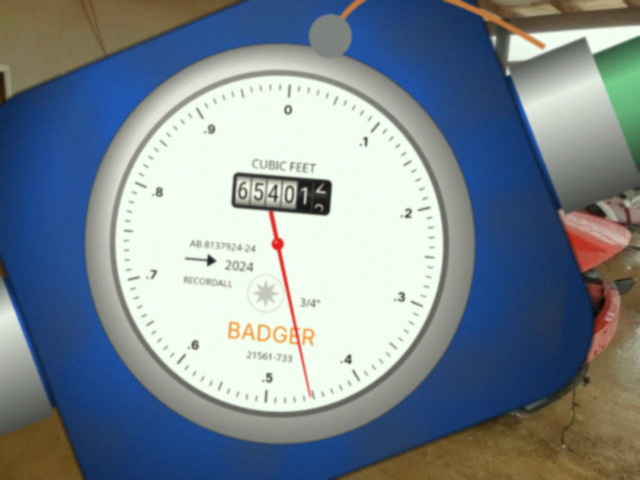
ft³ 654012.45
